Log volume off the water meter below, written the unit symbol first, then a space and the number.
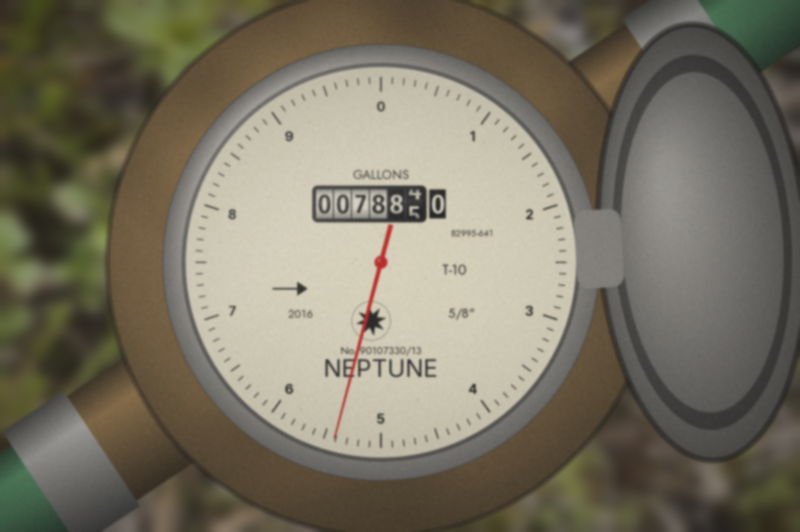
gal 78845.4
